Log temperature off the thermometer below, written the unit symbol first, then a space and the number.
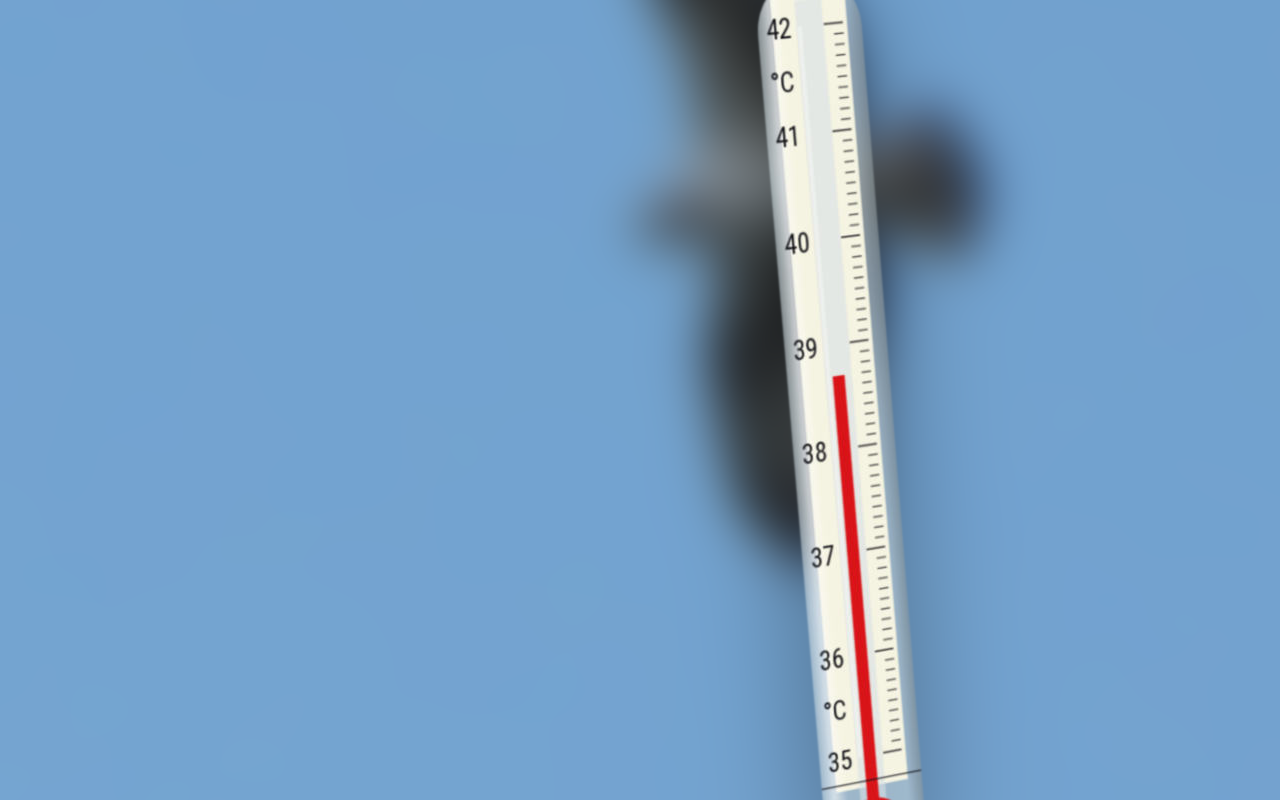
°C 38.7
